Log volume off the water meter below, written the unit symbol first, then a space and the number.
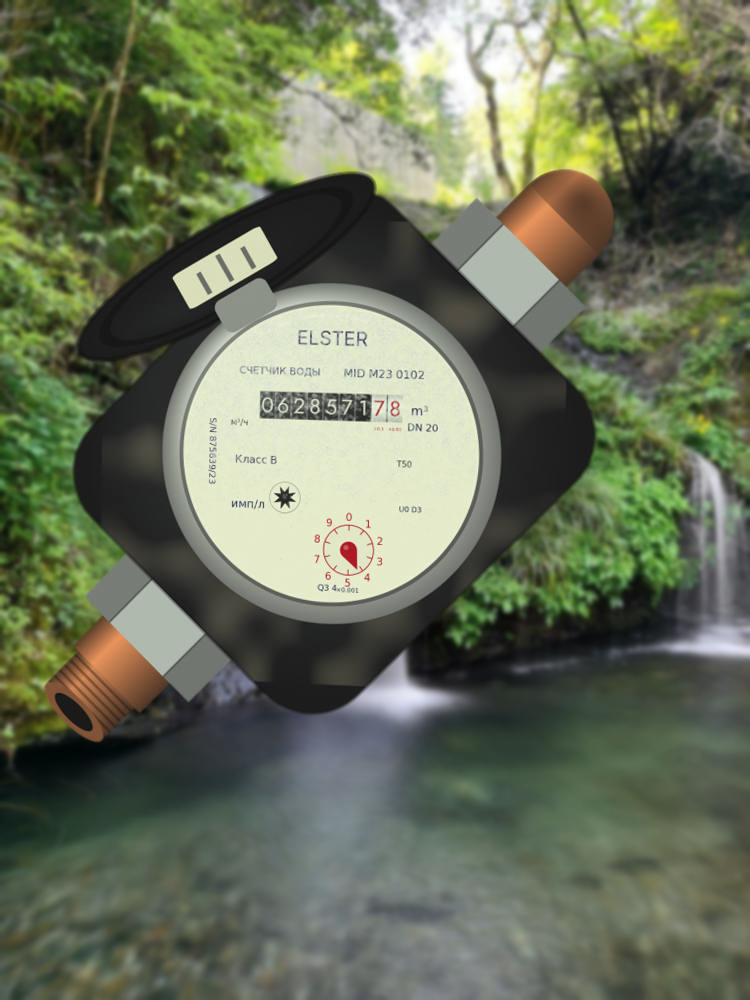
m³ 628571.784
